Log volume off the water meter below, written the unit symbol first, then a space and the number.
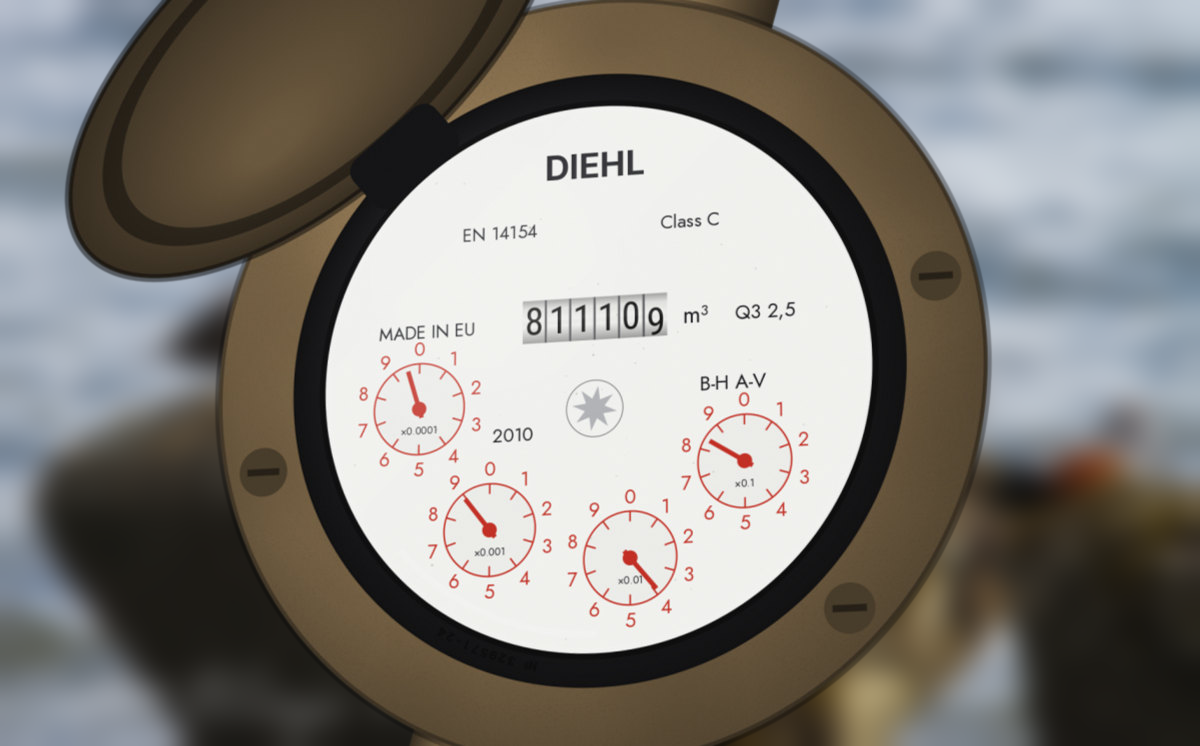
m³ 811108.8389
